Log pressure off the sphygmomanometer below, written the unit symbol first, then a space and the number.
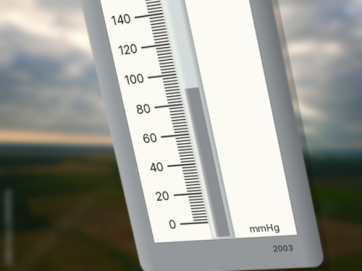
mmHg 90
